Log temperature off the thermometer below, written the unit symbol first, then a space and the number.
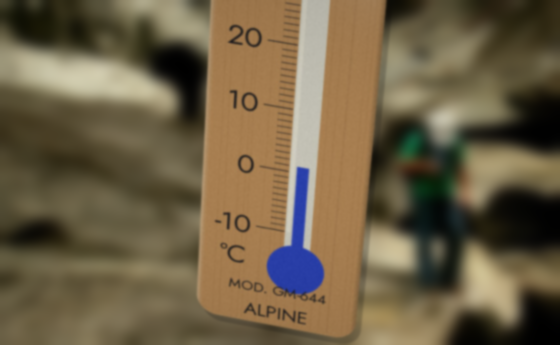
°C 1
